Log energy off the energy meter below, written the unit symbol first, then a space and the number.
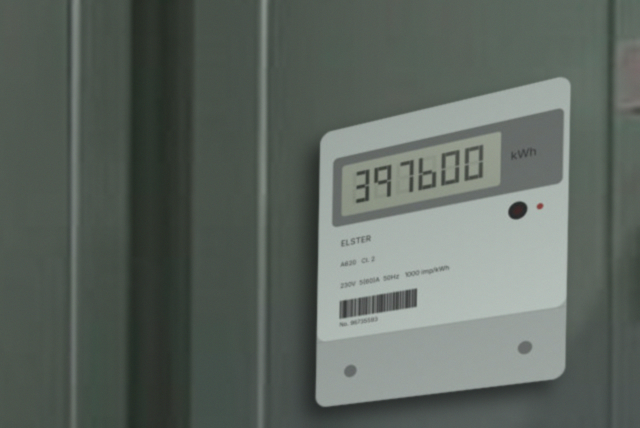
kWh 397600
